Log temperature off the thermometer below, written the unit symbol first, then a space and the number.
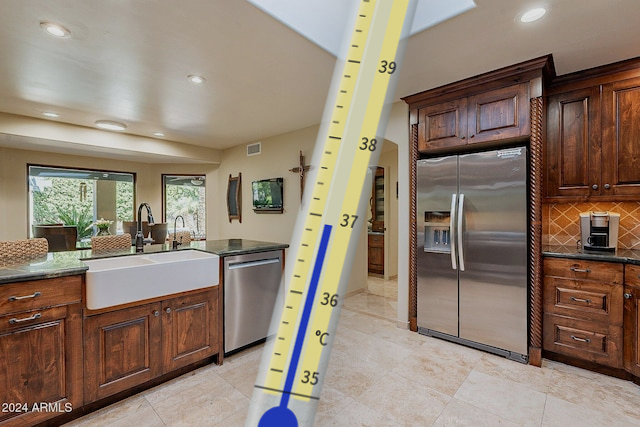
°C 36.9
